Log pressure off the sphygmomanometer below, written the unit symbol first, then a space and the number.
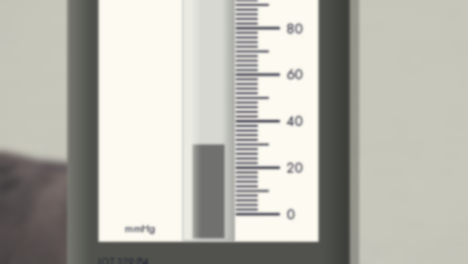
mmHg 30
